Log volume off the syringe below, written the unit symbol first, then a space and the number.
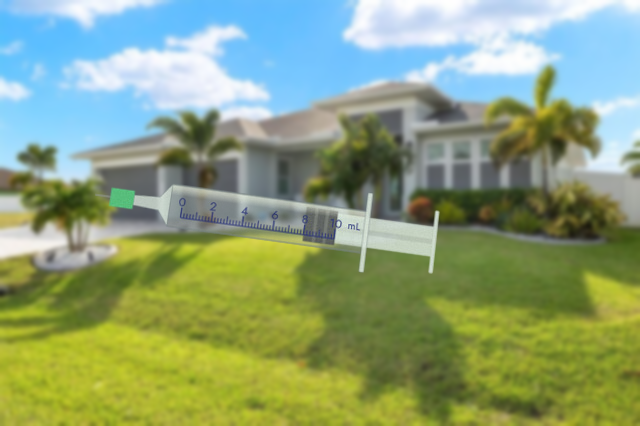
mL 8
